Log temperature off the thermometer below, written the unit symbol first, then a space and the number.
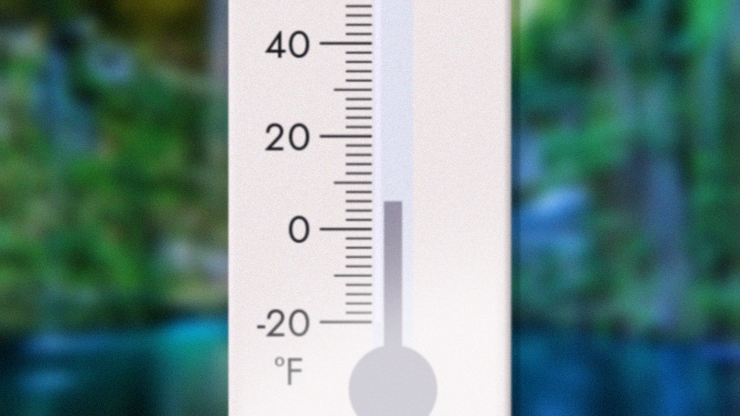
°F 6
